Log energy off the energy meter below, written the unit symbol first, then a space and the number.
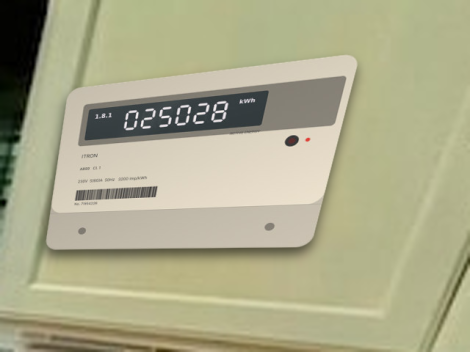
kWh 25028
